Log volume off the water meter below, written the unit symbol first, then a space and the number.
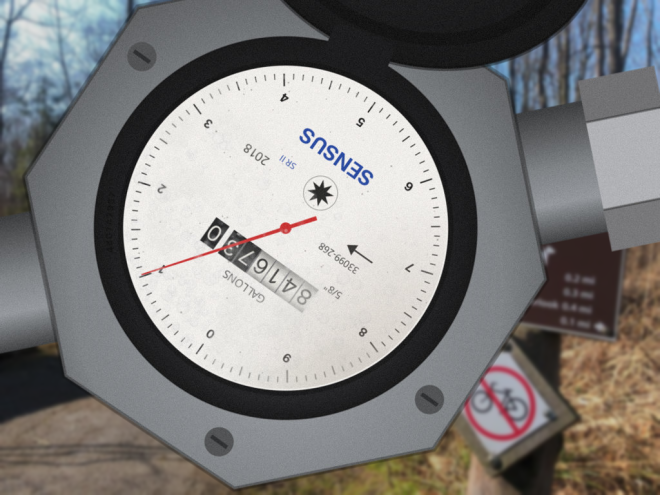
gal 8416731.0
